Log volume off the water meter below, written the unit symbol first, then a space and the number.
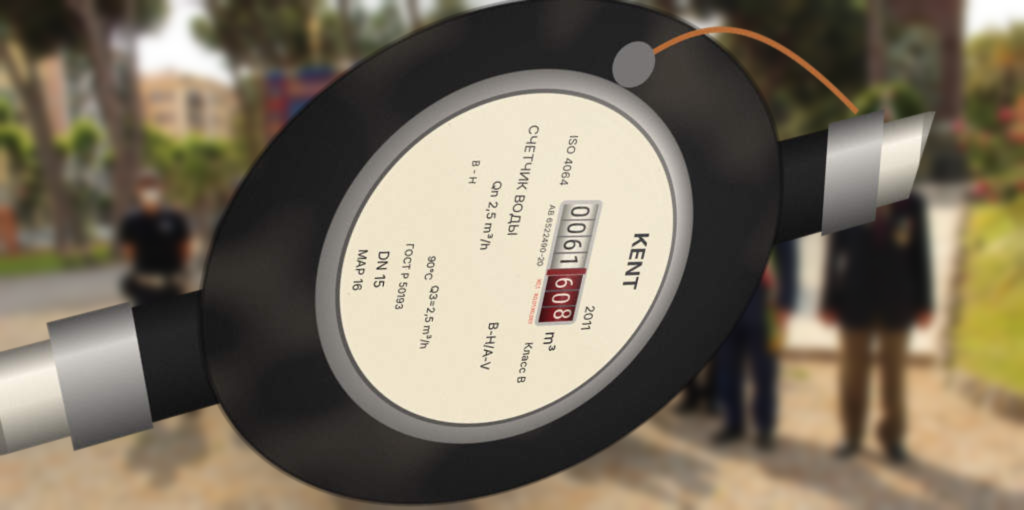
m³ 61.608
